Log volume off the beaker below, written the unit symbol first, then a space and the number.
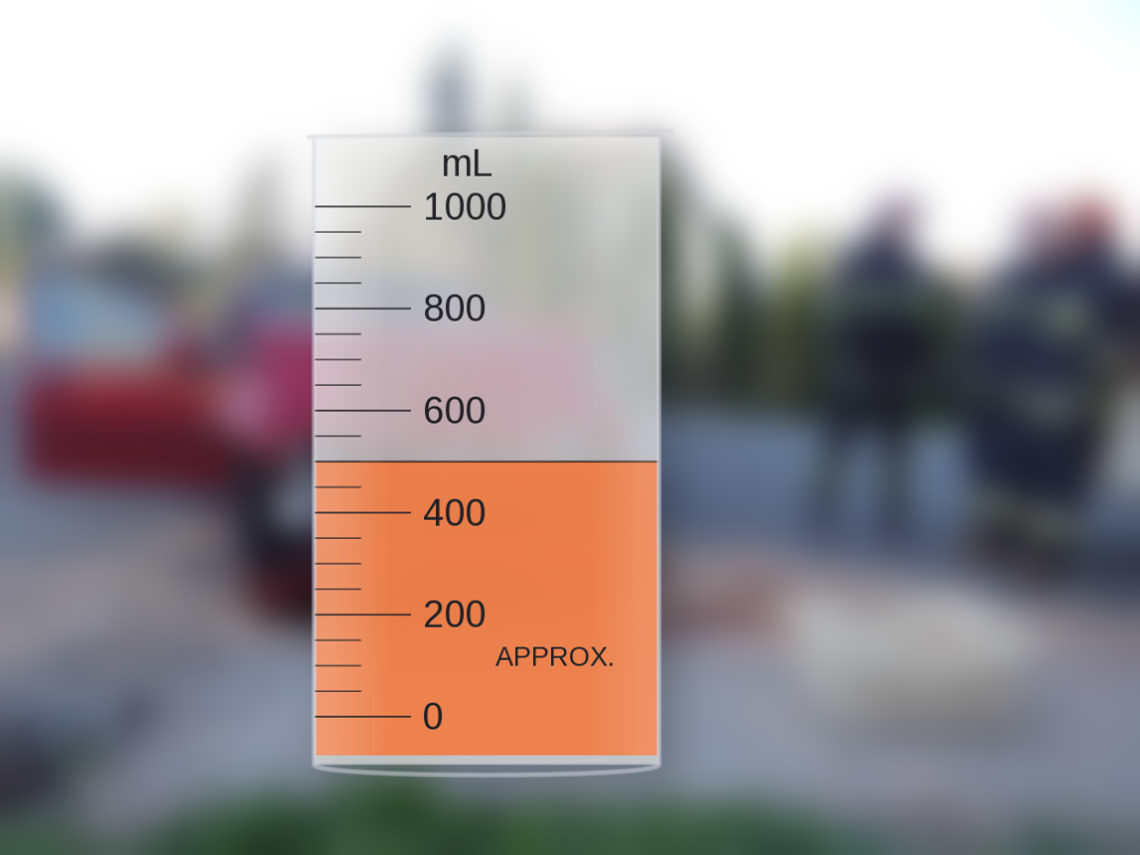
mL 500
